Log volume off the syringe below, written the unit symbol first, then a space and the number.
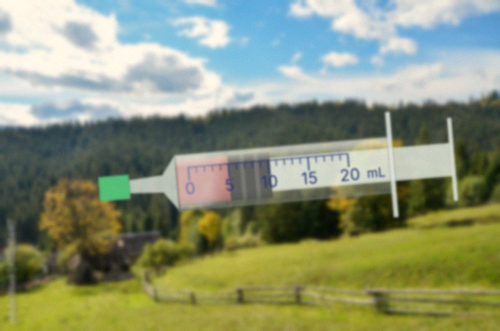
mL 5
